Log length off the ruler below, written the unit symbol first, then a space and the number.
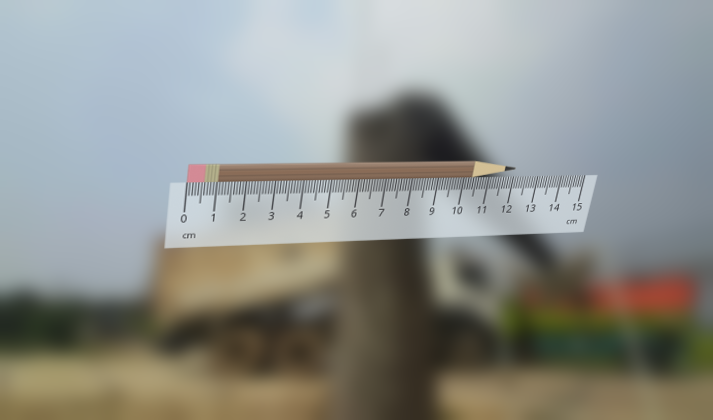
cm 12
